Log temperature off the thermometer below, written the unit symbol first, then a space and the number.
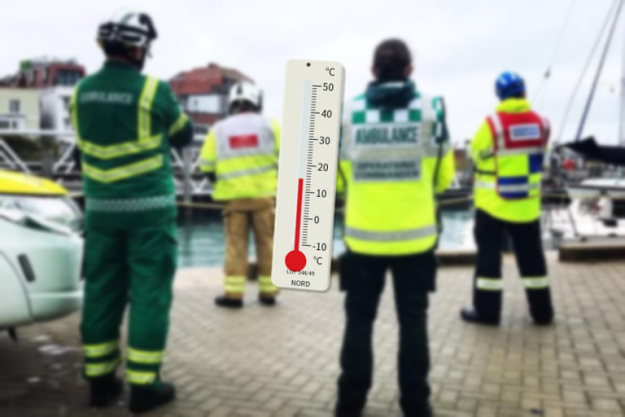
°C 15
